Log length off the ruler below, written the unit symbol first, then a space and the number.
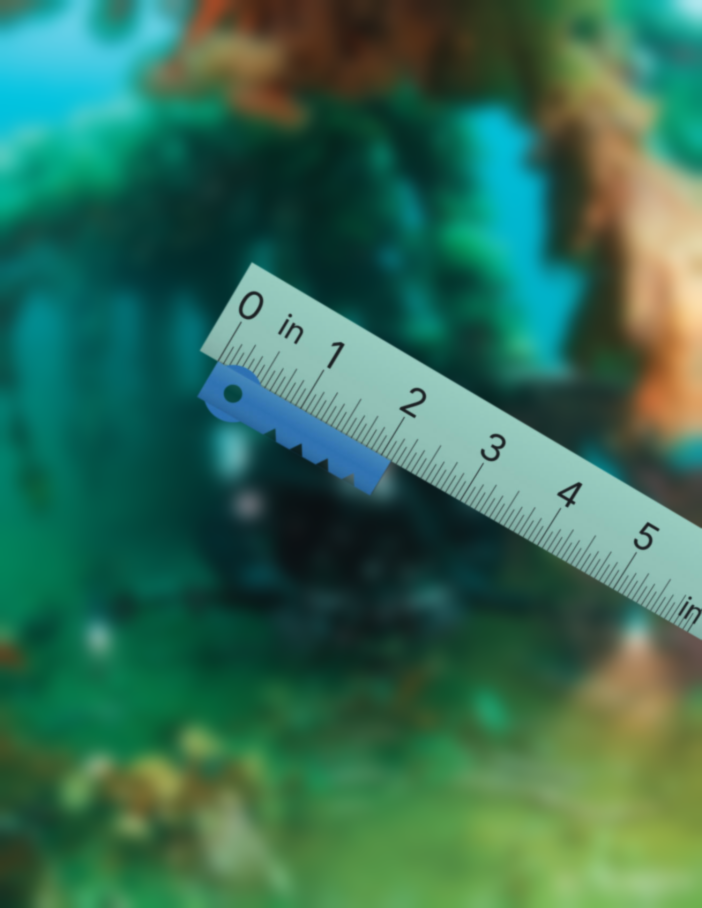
in 2.125
